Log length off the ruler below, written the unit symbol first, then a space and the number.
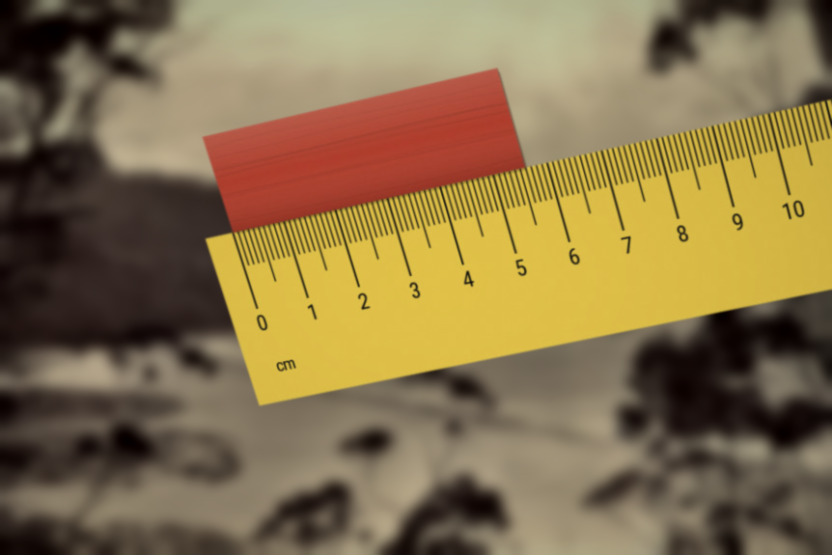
cm 5.6
